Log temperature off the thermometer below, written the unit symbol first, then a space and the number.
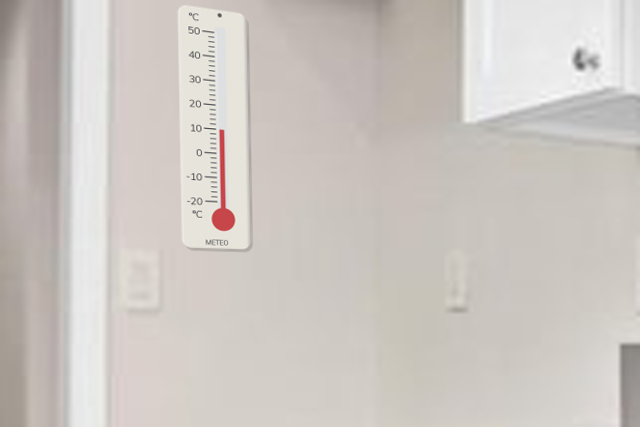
°C 10
